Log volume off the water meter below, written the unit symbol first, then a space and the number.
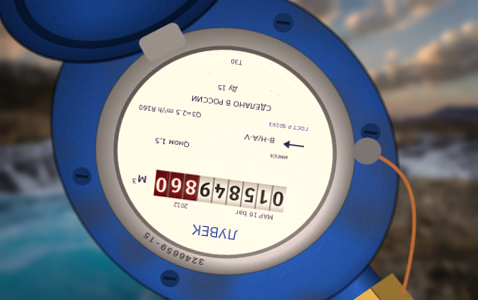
m³ 15849.860
